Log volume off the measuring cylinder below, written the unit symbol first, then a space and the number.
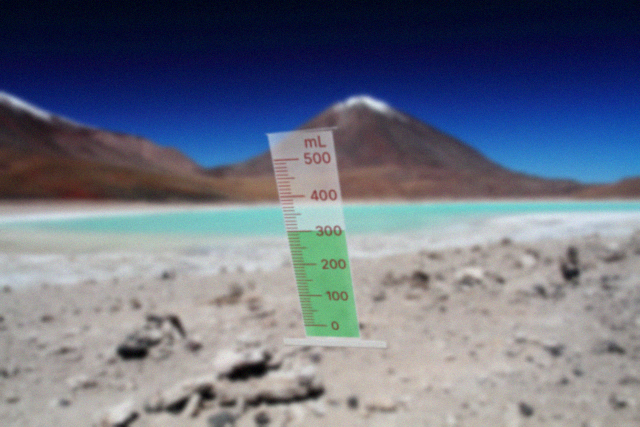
mL 300
